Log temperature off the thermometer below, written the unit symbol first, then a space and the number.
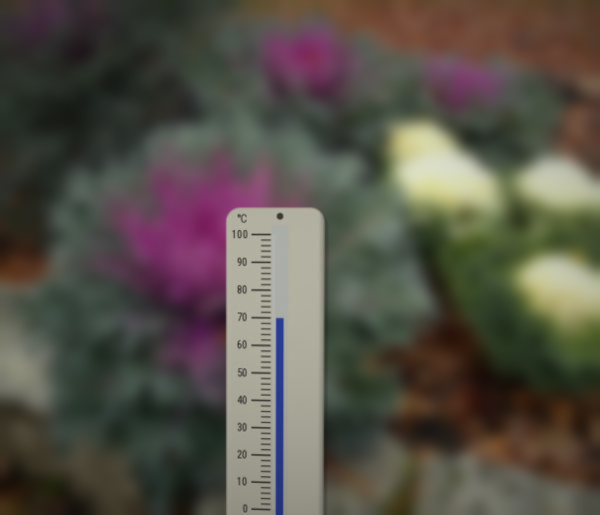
°C 70
